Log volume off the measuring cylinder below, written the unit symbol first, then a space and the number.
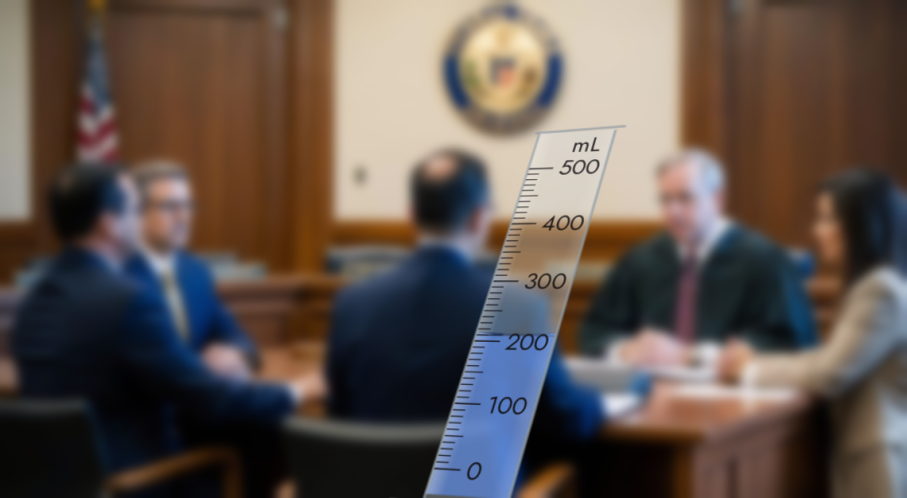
mL 210
